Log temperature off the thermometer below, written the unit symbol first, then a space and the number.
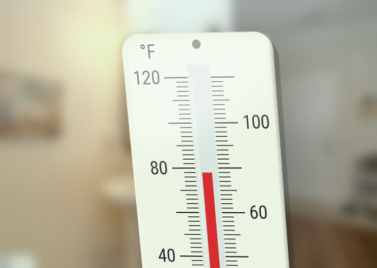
°F 78
